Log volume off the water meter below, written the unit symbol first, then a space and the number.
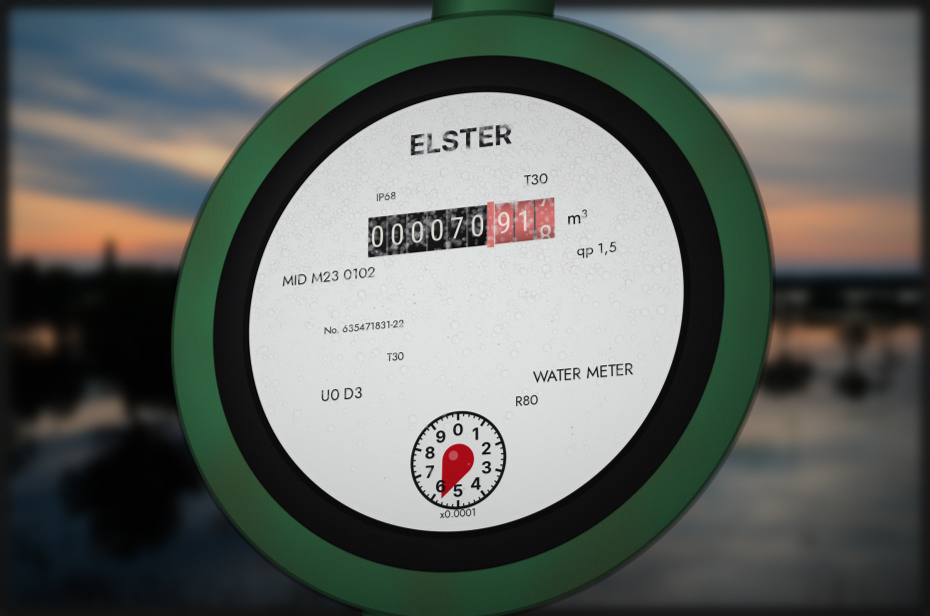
m³ 70.9175
